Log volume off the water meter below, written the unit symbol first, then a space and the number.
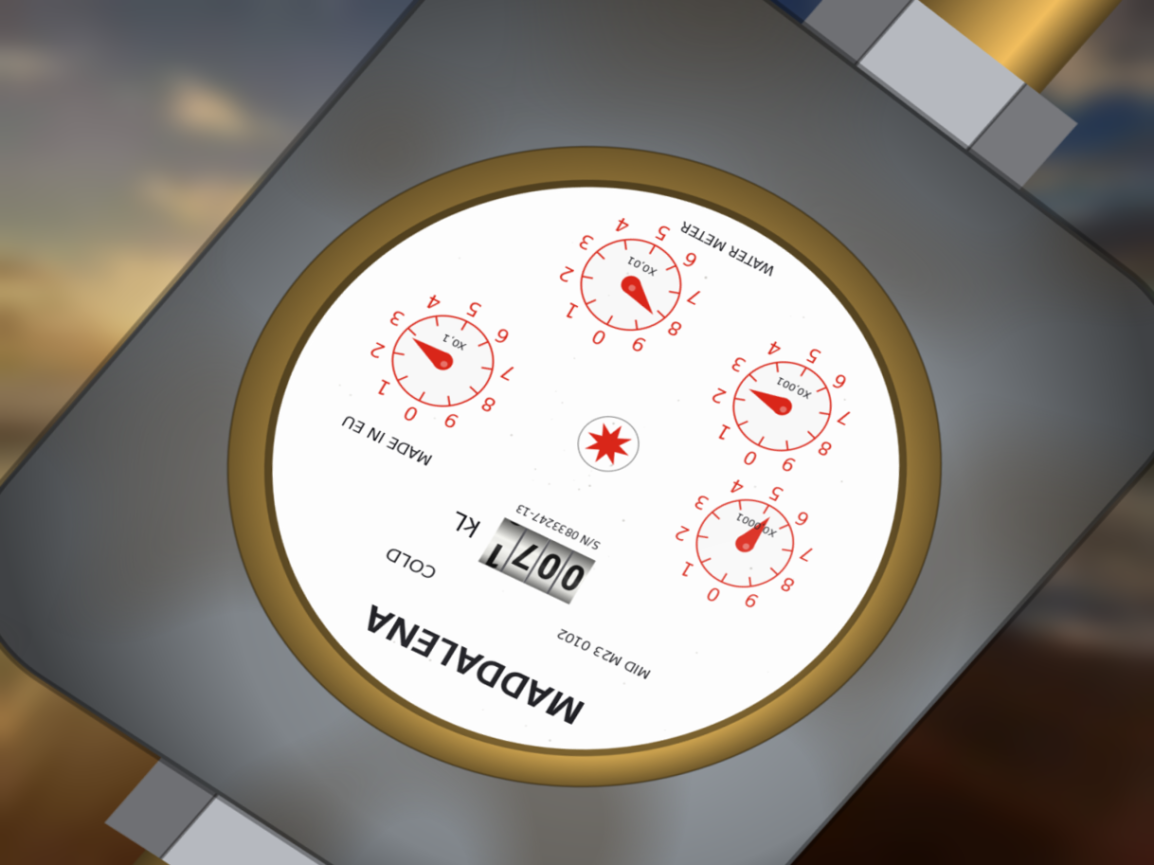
kL 71.2825
